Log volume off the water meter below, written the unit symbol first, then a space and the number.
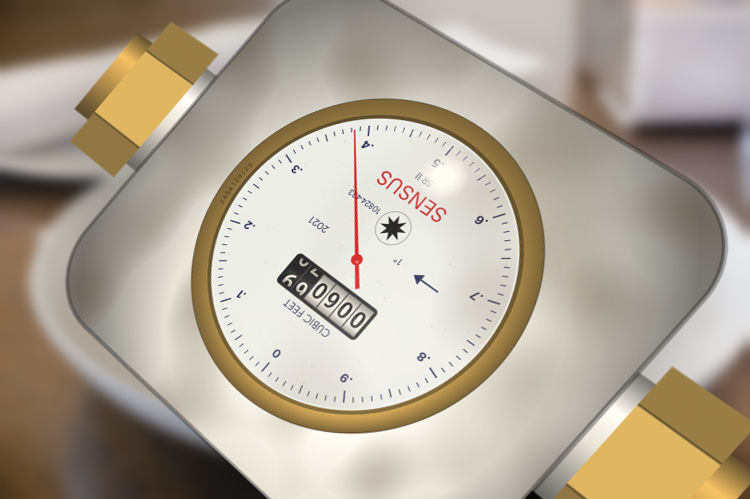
ft³ 6069.38
